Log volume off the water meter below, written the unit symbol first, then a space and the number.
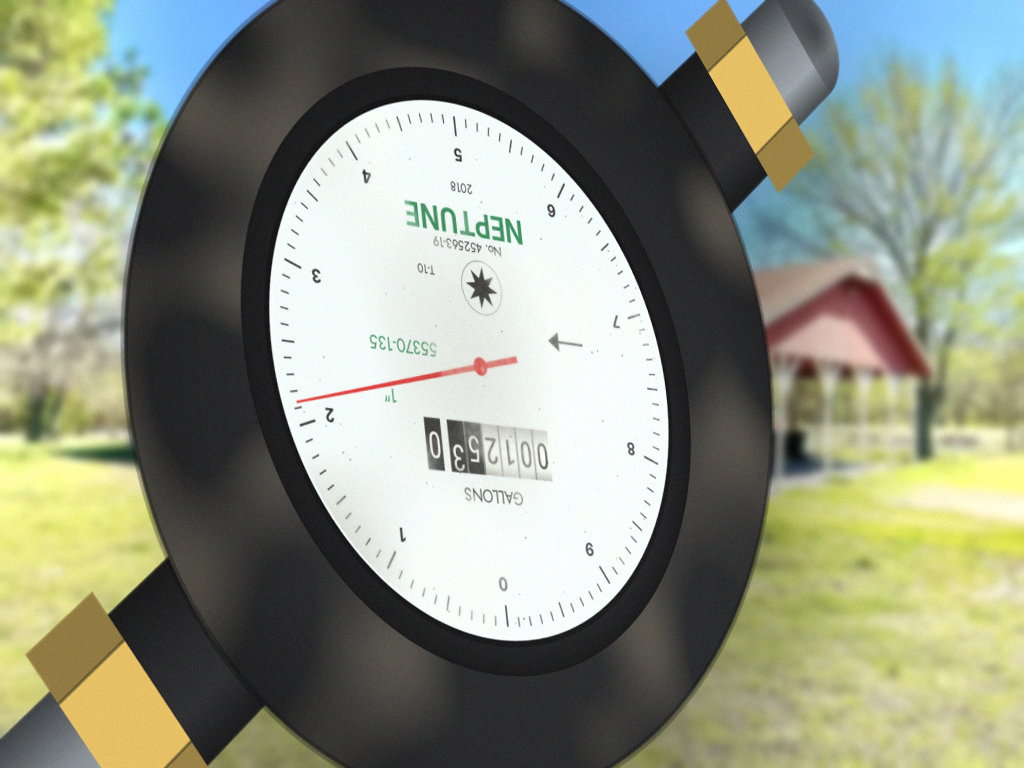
gal 12532.1
